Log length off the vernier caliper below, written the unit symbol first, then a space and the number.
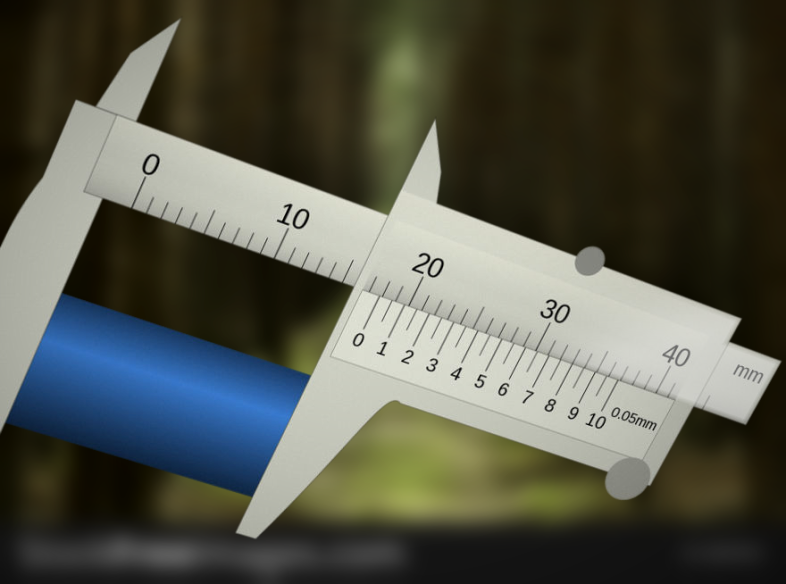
mm 17.8
